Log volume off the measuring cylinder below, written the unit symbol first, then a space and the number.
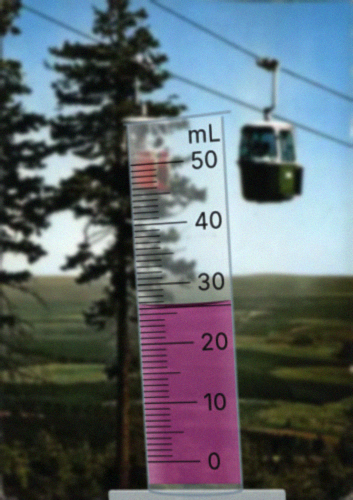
mL 26
